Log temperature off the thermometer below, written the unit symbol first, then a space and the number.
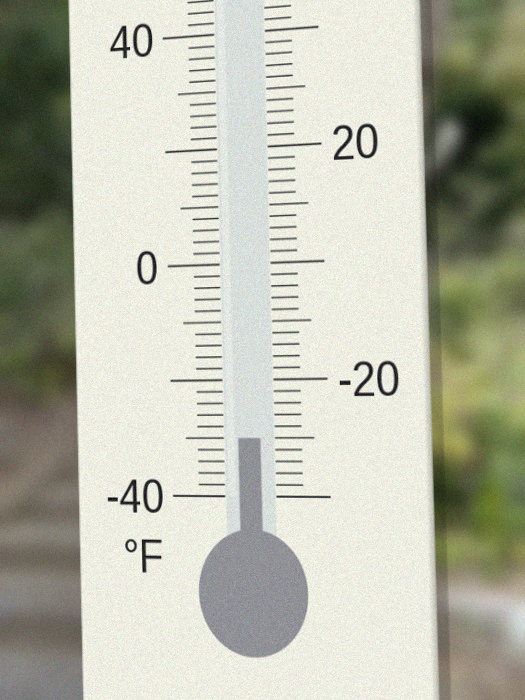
°F -30
